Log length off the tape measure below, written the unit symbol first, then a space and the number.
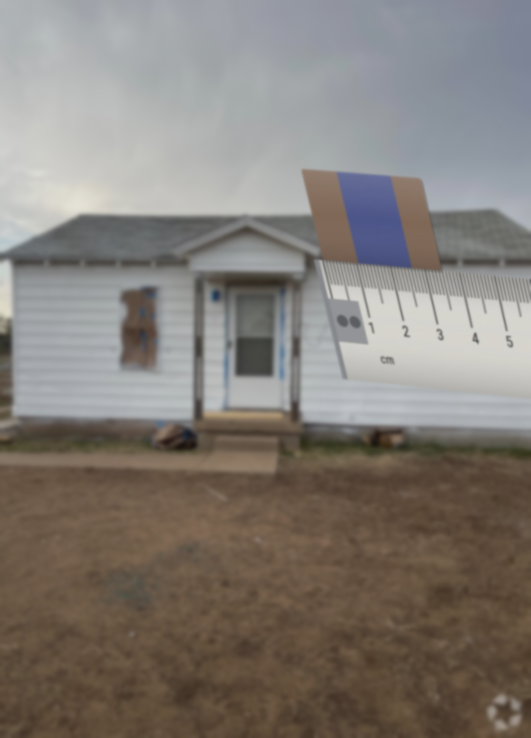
cm 3.5
